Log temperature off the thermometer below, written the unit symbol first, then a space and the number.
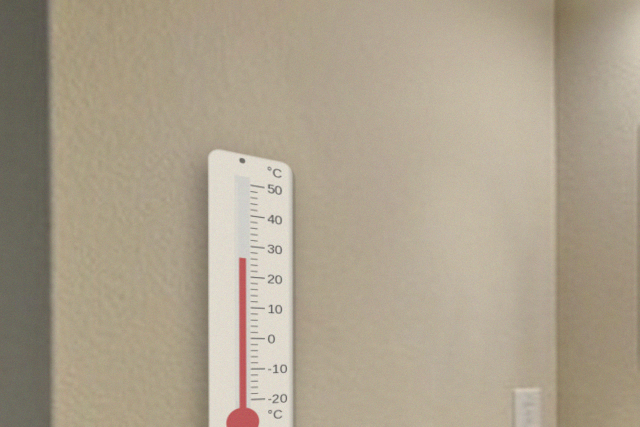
°C 26
